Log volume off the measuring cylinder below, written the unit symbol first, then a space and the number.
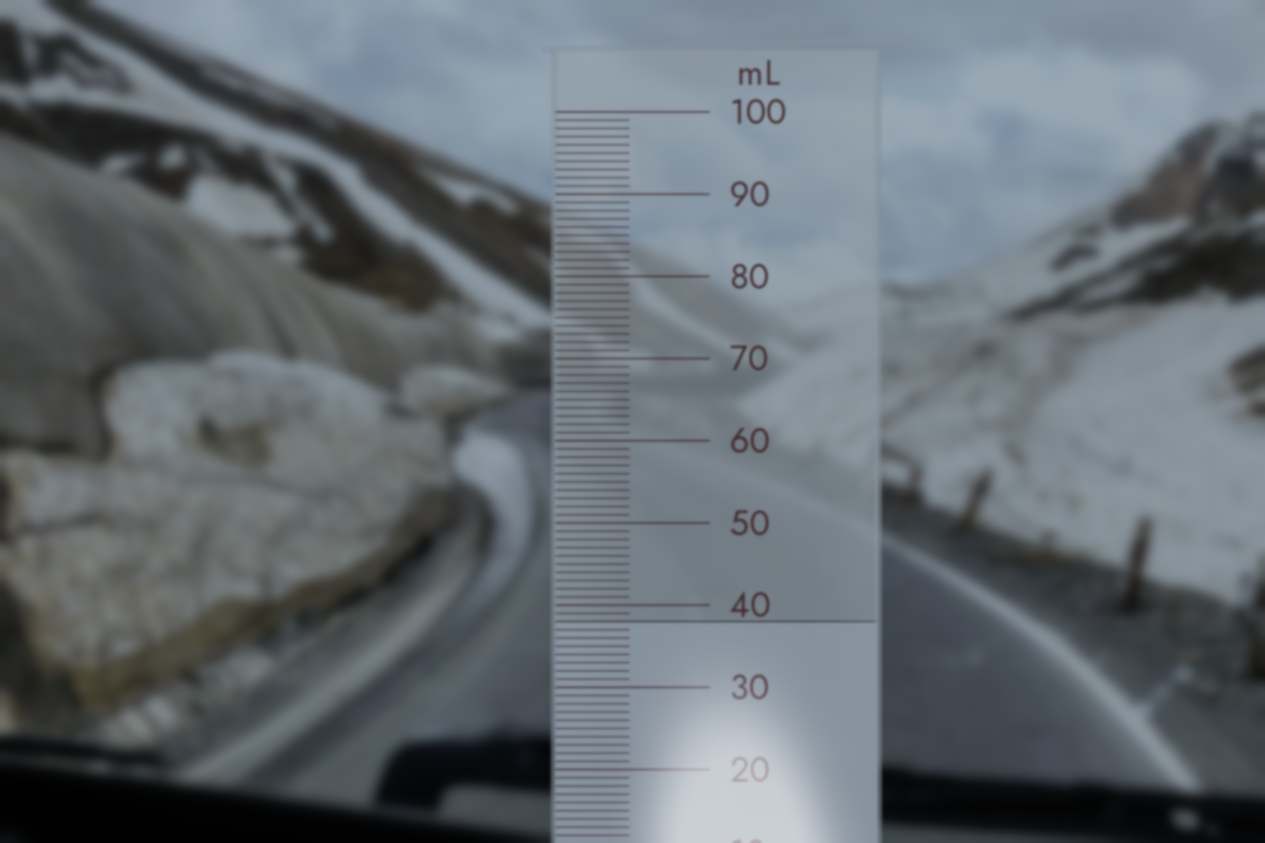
mL 38
